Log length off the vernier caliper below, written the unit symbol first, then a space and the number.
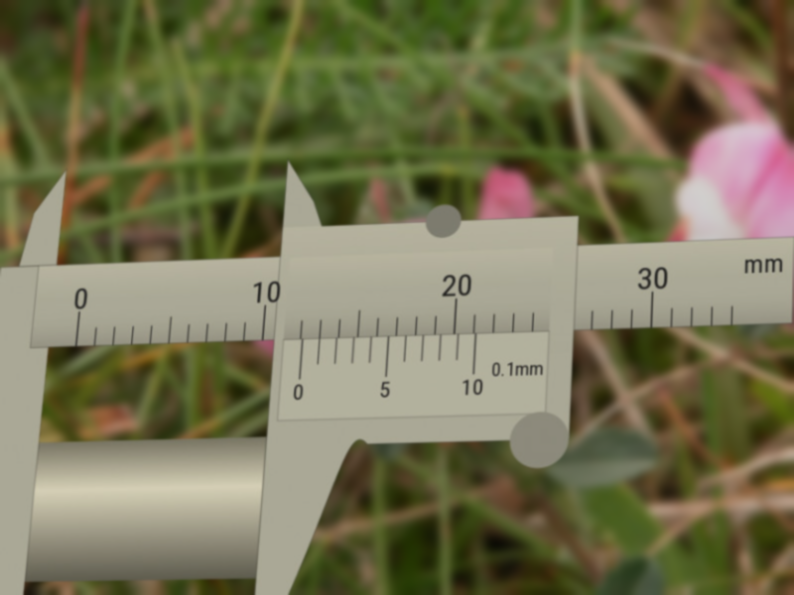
mm 12.1
